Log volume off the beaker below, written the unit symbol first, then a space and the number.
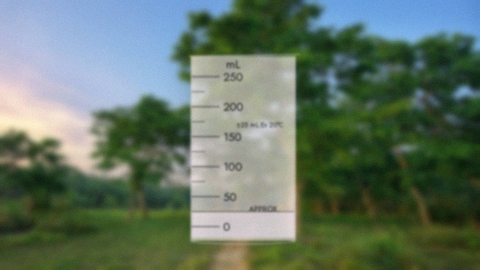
mL 25
